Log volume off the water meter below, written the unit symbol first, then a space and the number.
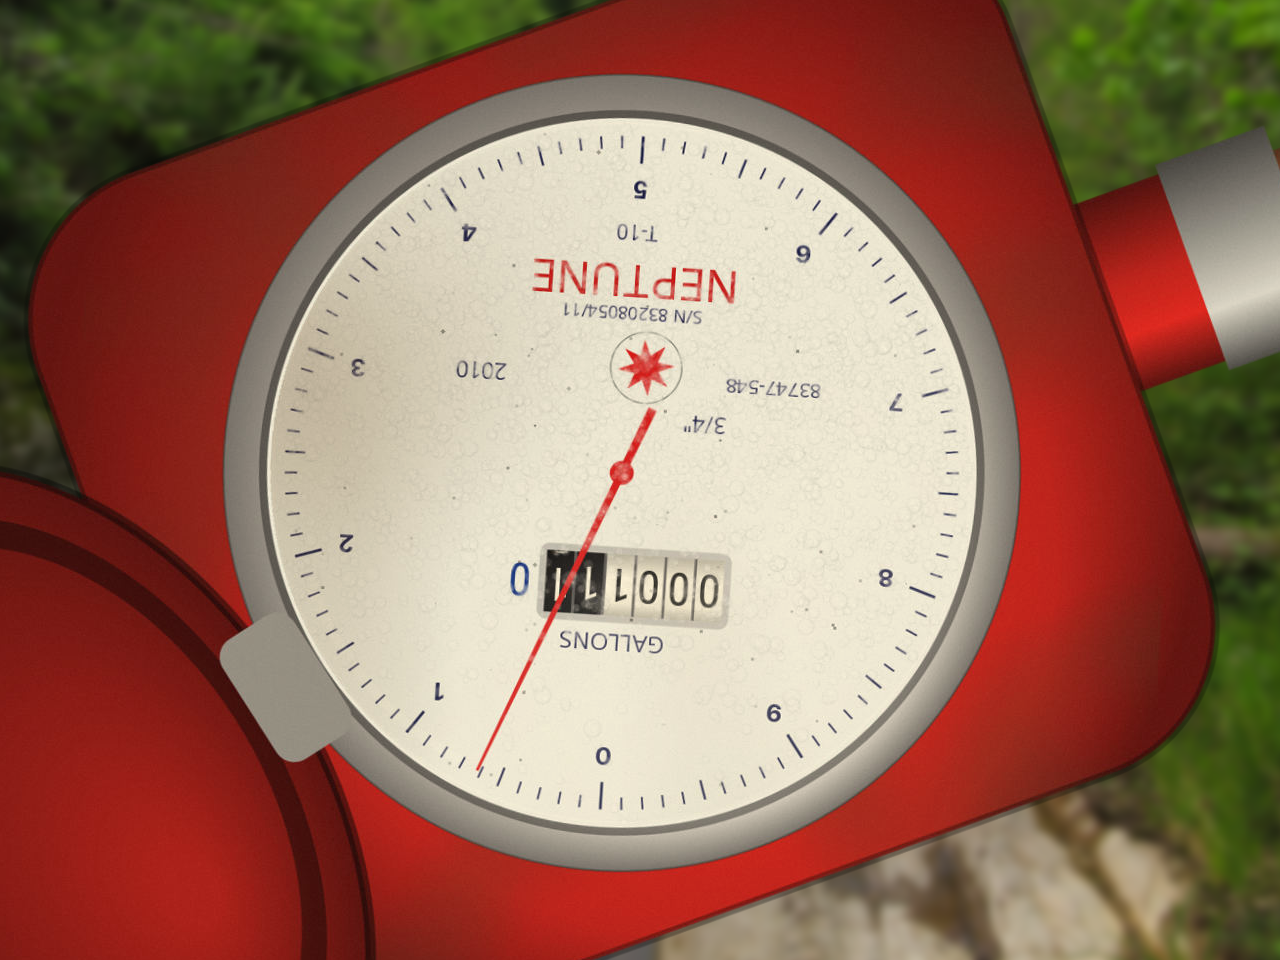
gal 1110.6
